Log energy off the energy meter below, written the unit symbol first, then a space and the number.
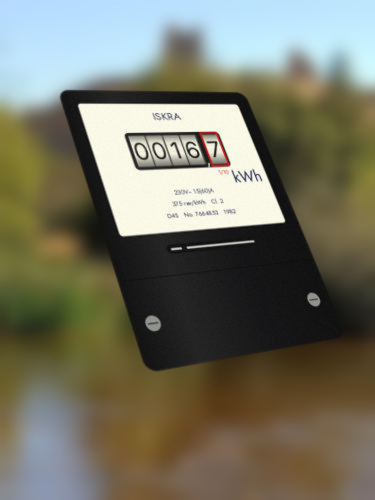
kWh 16.7
